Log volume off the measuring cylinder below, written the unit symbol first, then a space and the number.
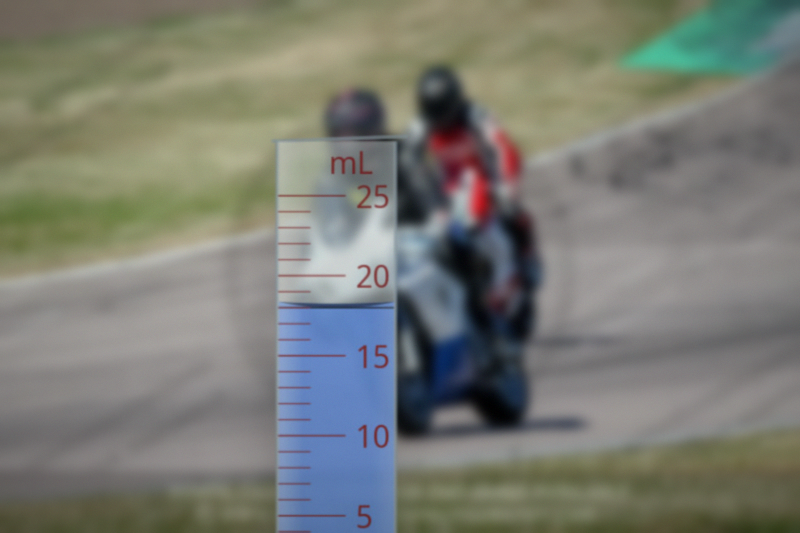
mL 18
